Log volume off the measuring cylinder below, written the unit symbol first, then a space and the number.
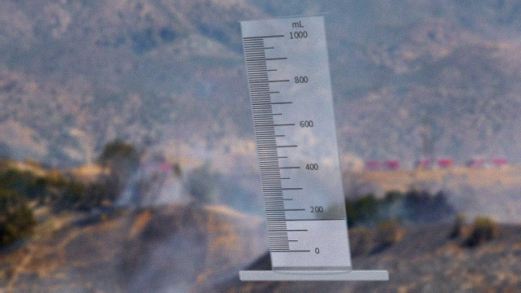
mL 150
